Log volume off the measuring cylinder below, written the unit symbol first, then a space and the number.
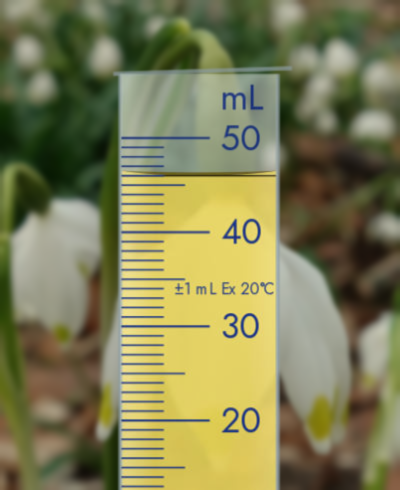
mL 46
